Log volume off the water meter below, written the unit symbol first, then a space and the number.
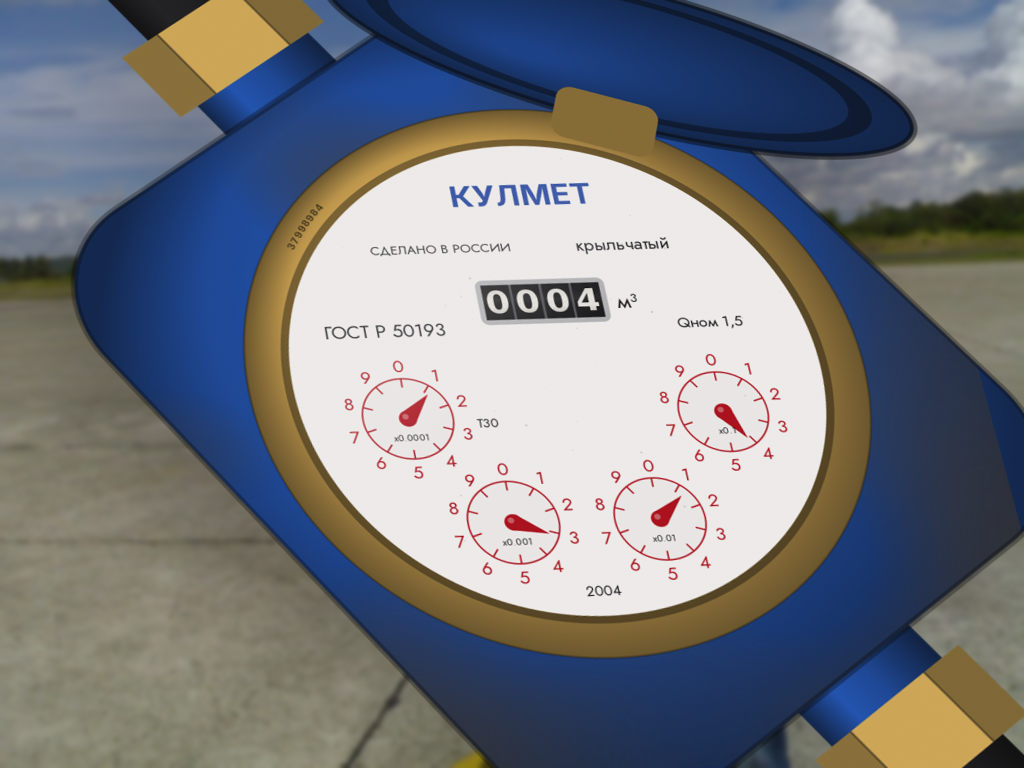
m³ 4.4131
